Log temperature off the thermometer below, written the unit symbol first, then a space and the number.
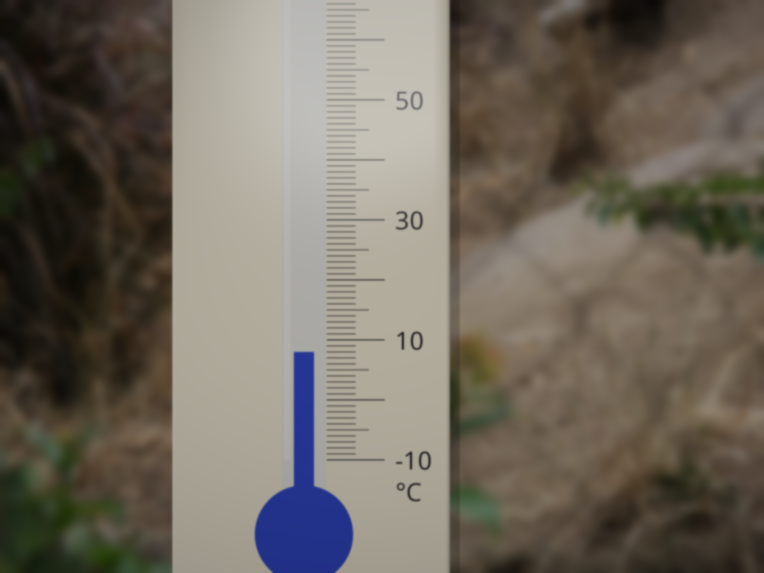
°C 8
